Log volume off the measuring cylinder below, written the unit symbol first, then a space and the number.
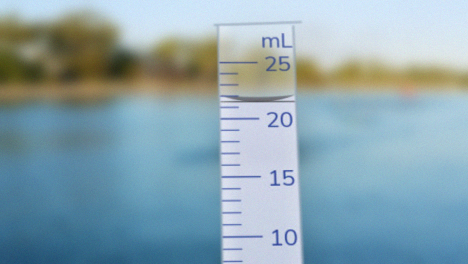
mL 21.5
